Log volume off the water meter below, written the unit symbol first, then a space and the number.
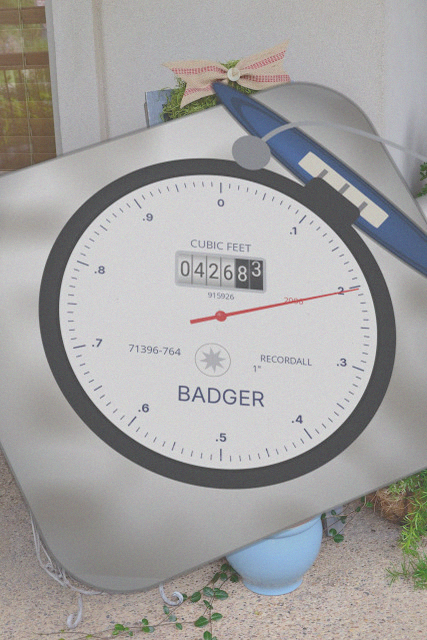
ft³ 42683.20
